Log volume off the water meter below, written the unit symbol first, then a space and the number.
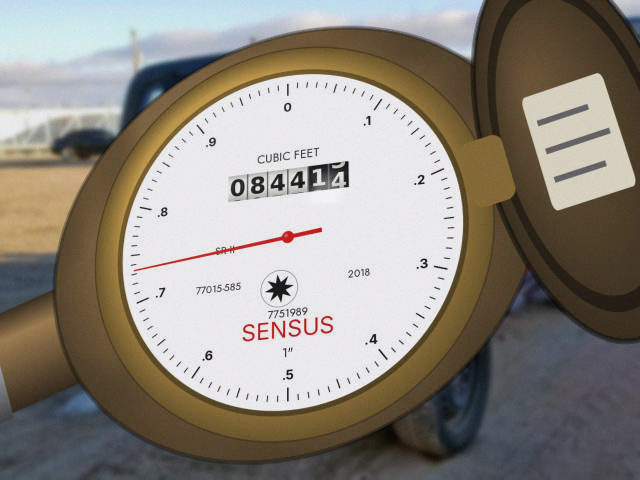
ft³ 84413.73
